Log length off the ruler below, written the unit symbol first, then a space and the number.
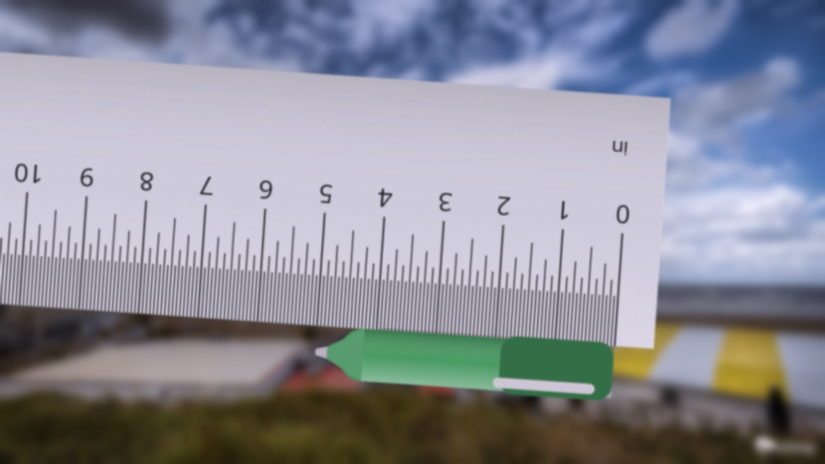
in 5
